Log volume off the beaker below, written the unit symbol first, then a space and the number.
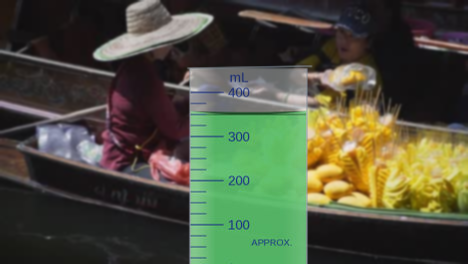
mL 350
